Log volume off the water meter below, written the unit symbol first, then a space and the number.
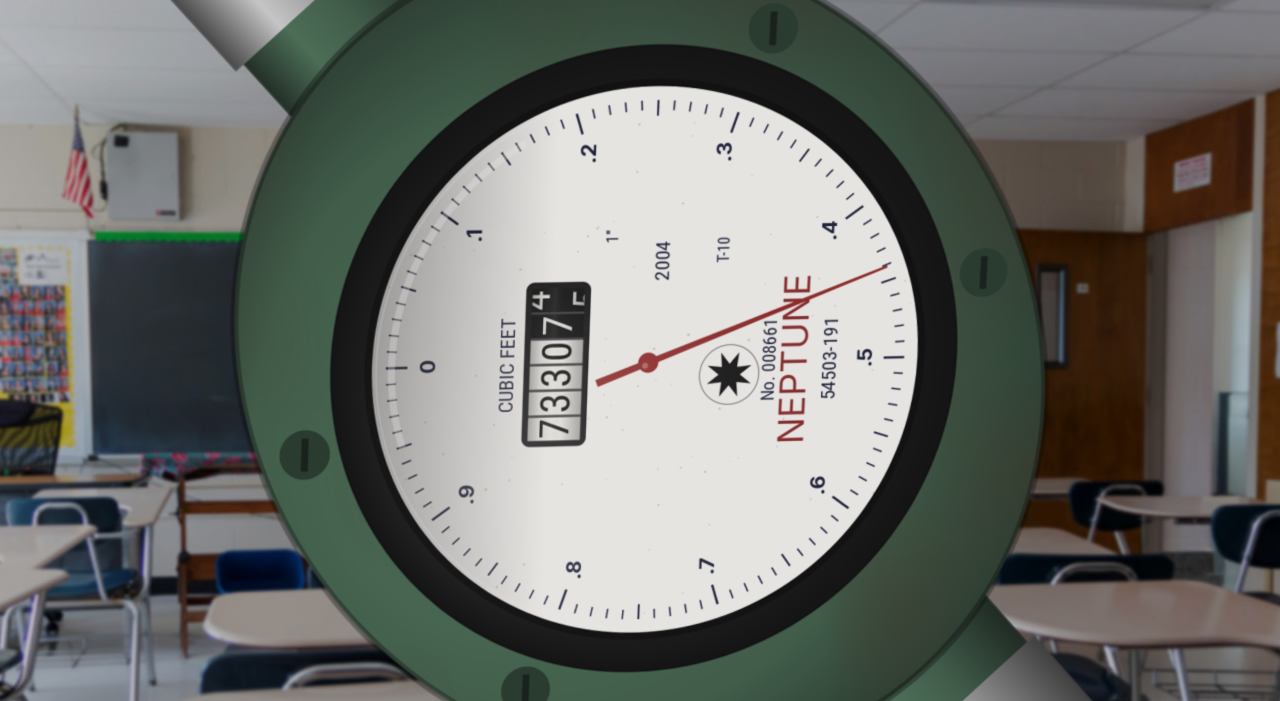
ft³ 733074.44
